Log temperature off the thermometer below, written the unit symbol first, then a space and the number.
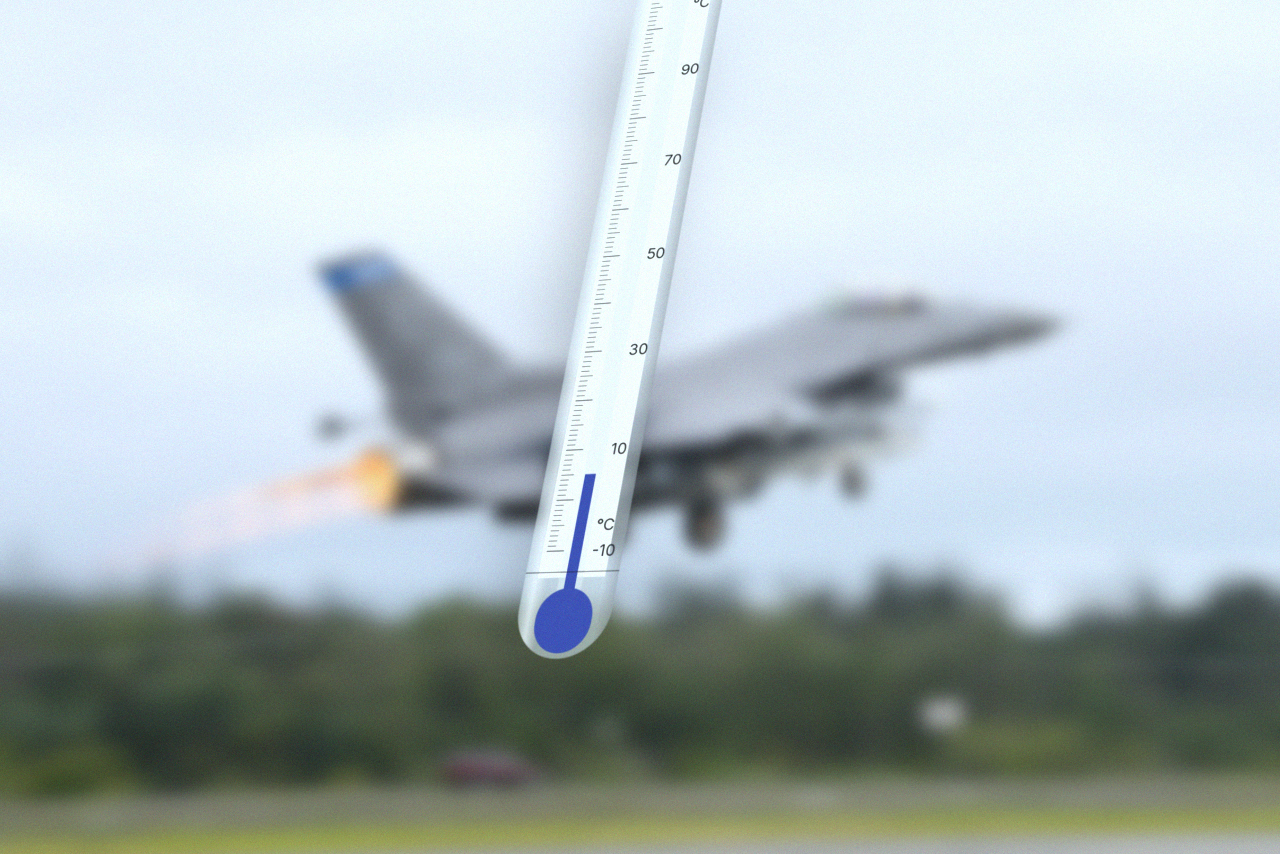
°C 5
